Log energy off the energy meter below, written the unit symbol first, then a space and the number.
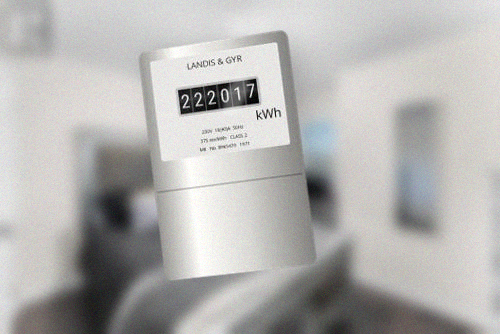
kWh 222017
